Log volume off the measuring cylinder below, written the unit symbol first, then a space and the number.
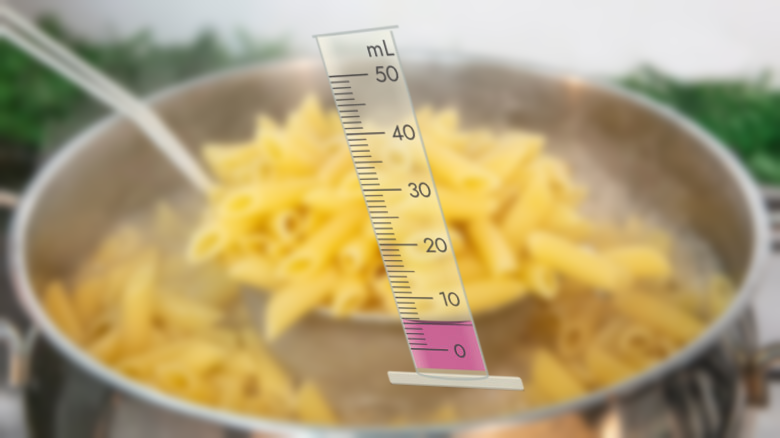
mL 5
